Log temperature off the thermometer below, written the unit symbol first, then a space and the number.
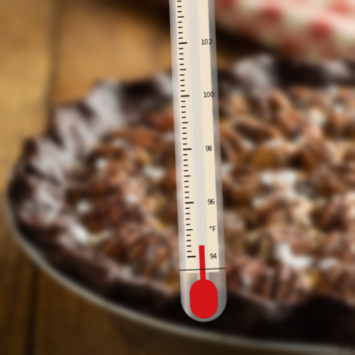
°F 94.4
